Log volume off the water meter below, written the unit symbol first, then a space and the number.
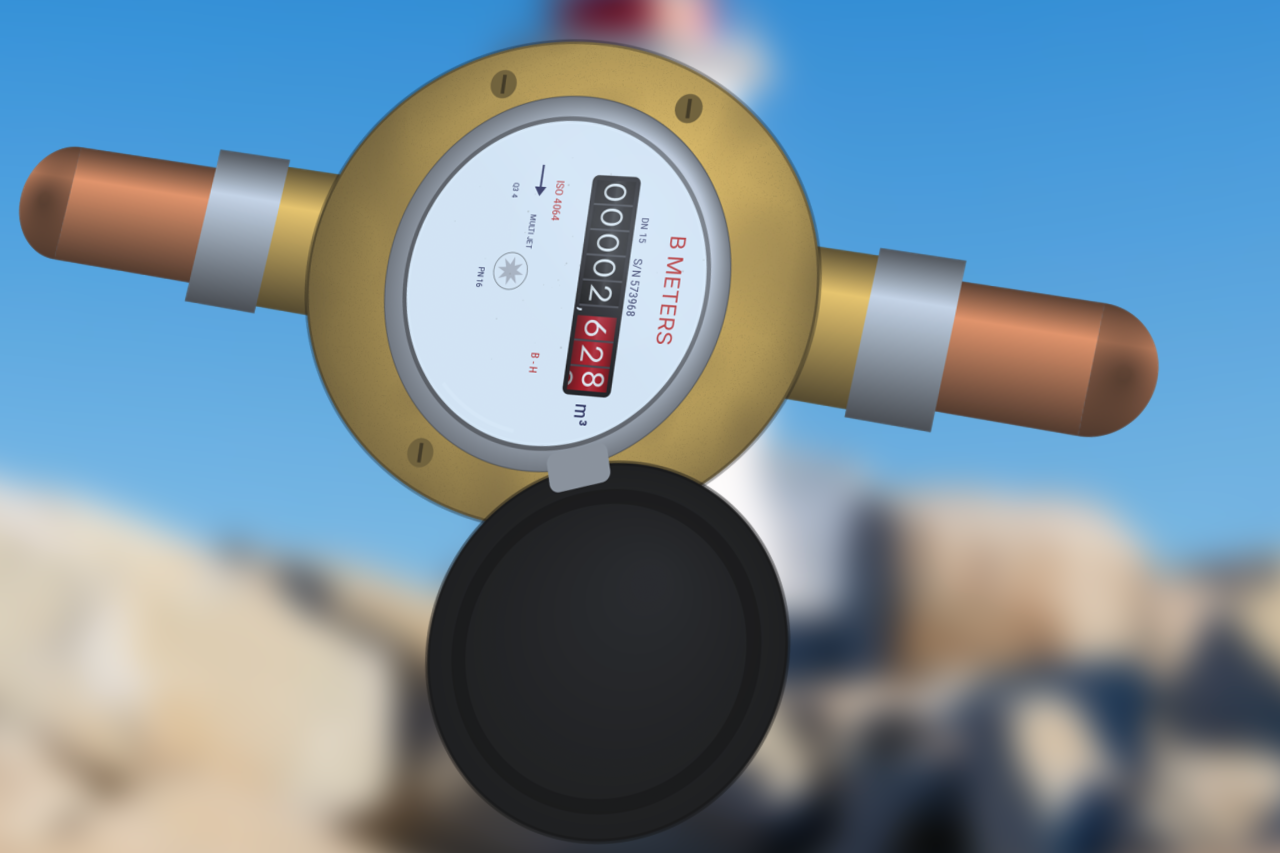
m³ 2.628
